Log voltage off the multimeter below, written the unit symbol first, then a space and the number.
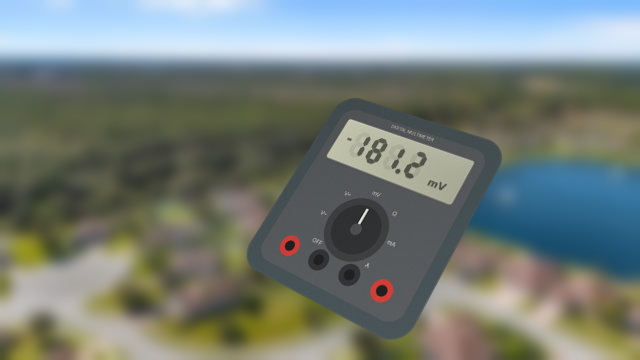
mV -181.2
